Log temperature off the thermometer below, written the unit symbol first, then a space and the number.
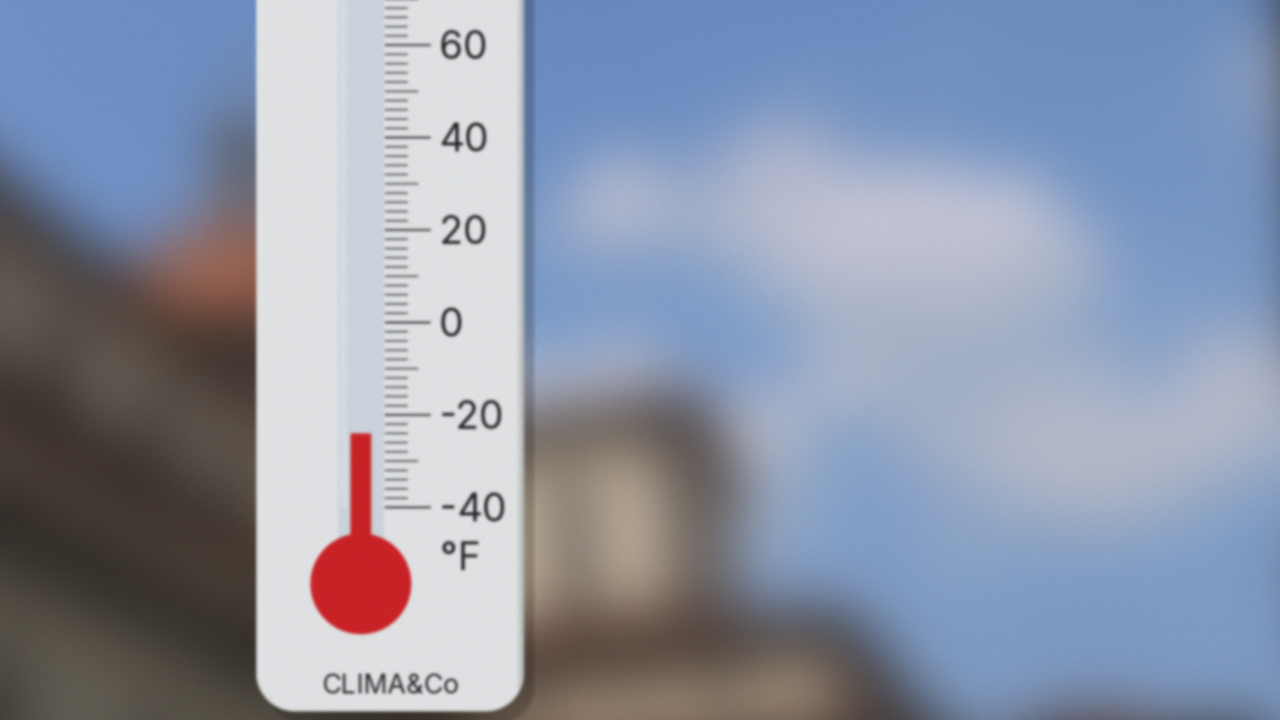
°F -24
